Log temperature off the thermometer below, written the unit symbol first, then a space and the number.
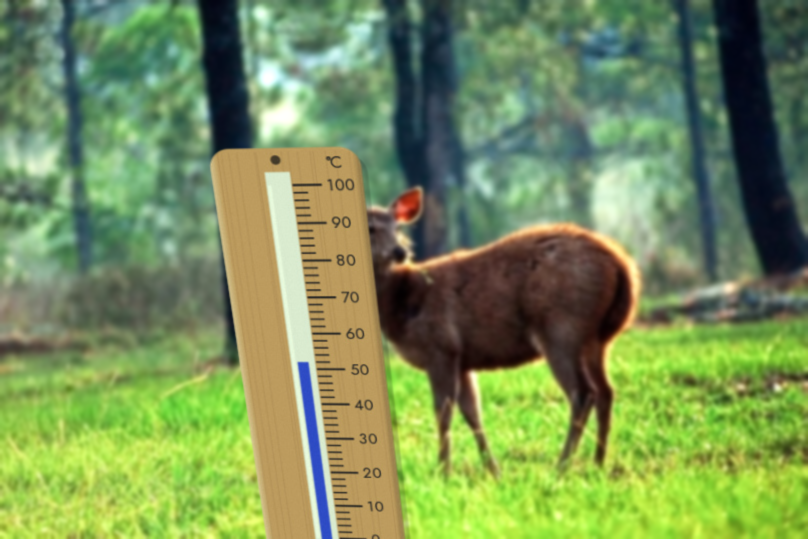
°C 52
